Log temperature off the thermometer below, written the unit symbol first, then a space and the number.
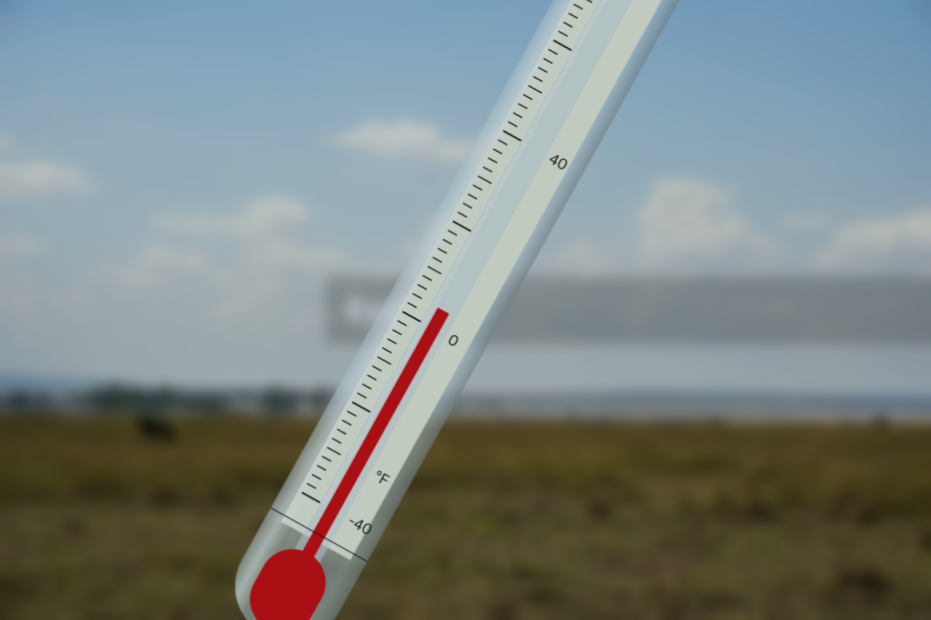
°F 4
